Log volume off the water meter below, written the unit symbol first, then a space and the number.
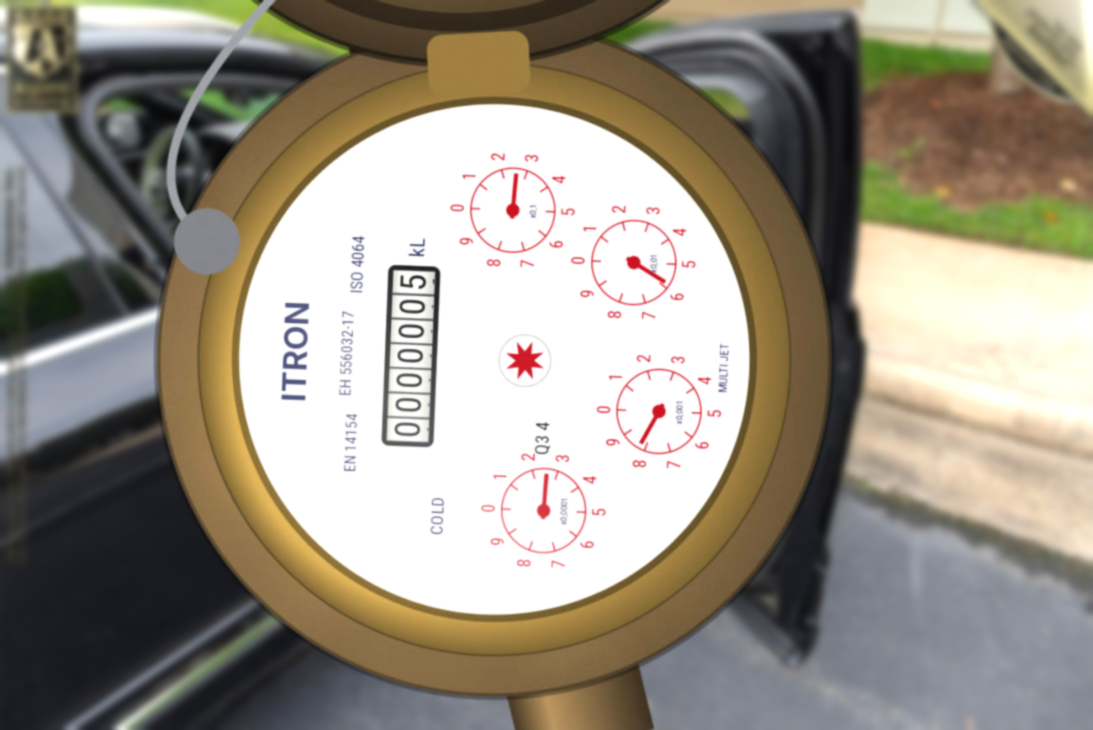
kL 5.2582
